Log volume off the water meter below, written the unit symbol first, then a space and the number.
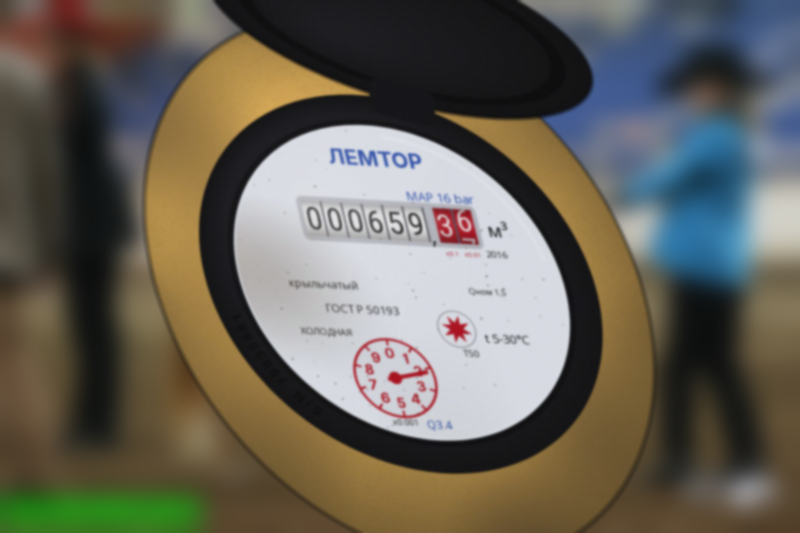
m³ 659.362
